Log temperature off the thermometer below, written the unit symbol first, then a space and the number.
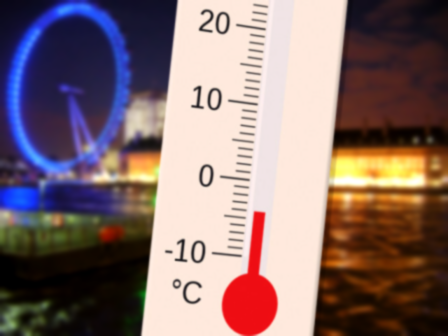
°C -4
